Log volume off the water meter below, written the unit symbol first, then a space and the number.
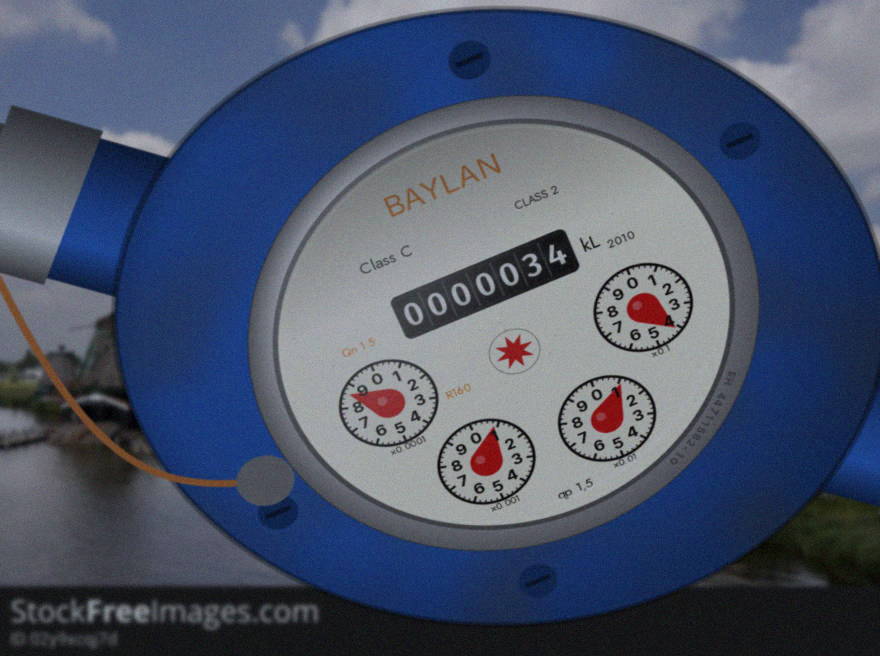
kL 34.4108
